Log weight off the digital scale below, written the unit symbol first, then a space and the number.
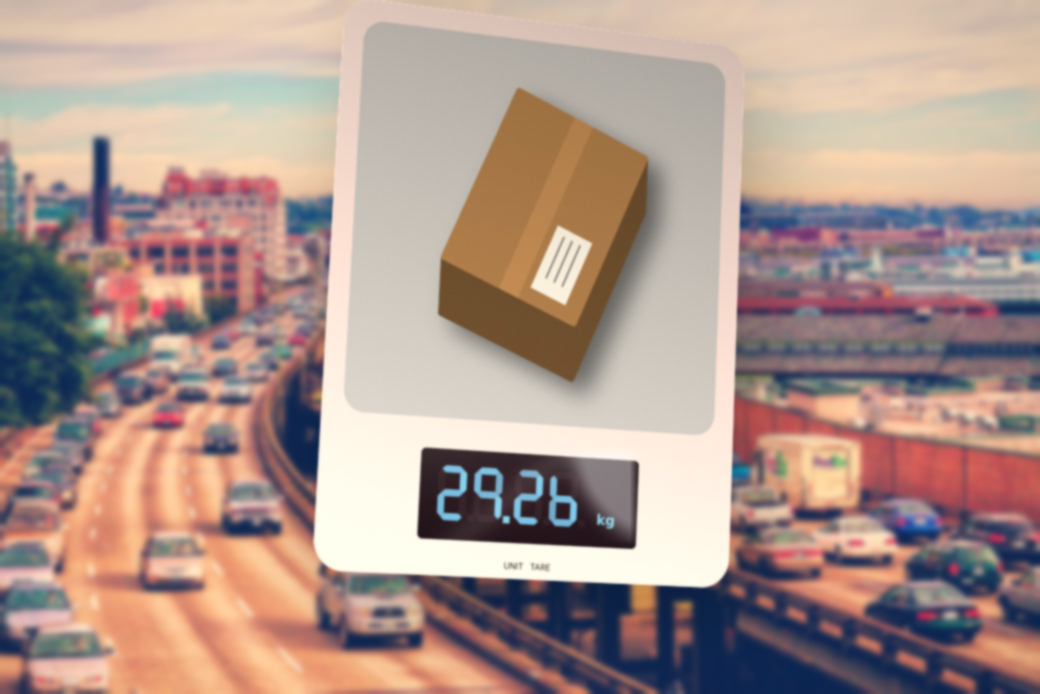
kg 29.26
